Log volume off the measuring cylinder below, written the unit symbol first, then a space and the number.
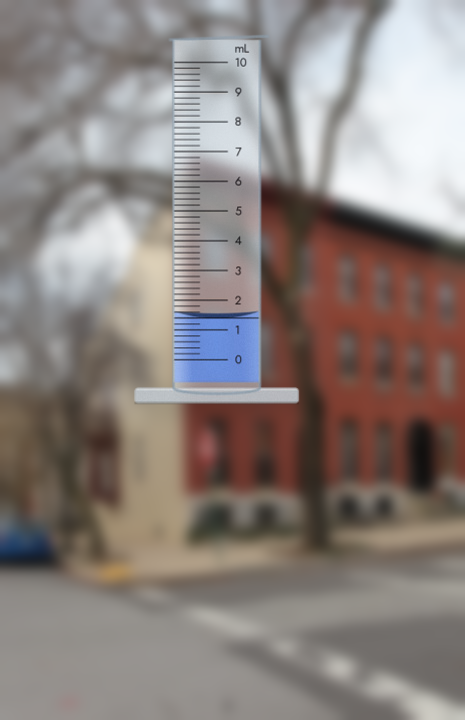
mL 1.4
